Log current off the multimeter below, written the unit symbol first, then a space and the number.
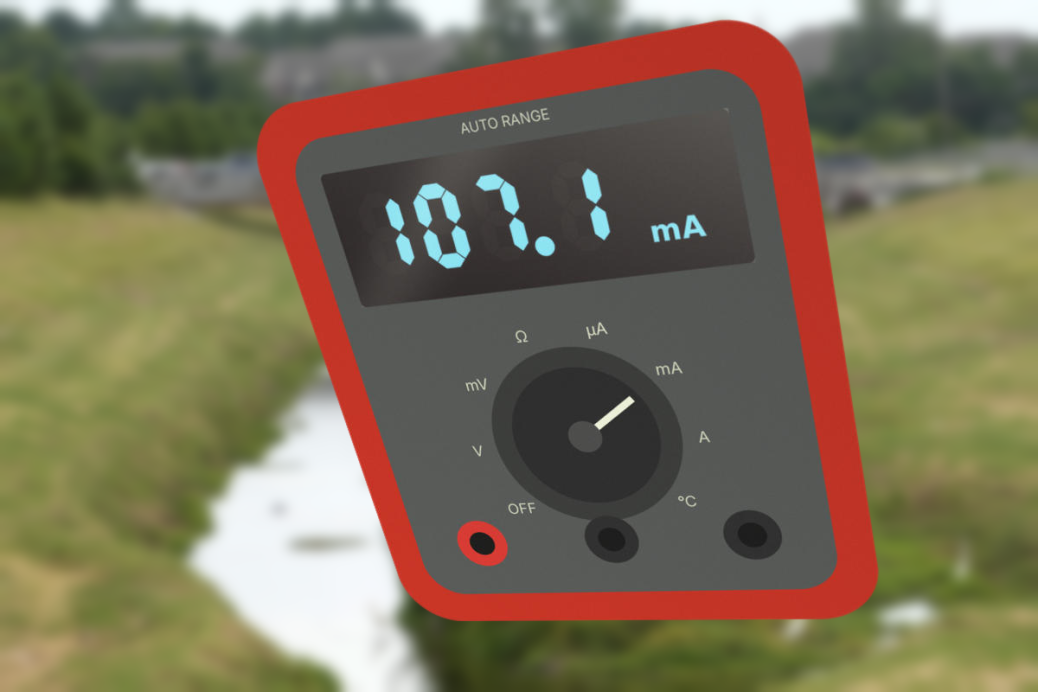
mA 107.1
